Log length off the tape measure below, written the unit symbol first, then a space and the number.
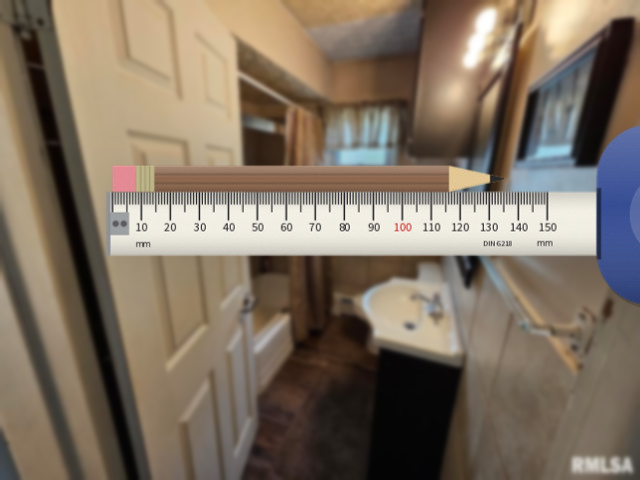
mm 135
